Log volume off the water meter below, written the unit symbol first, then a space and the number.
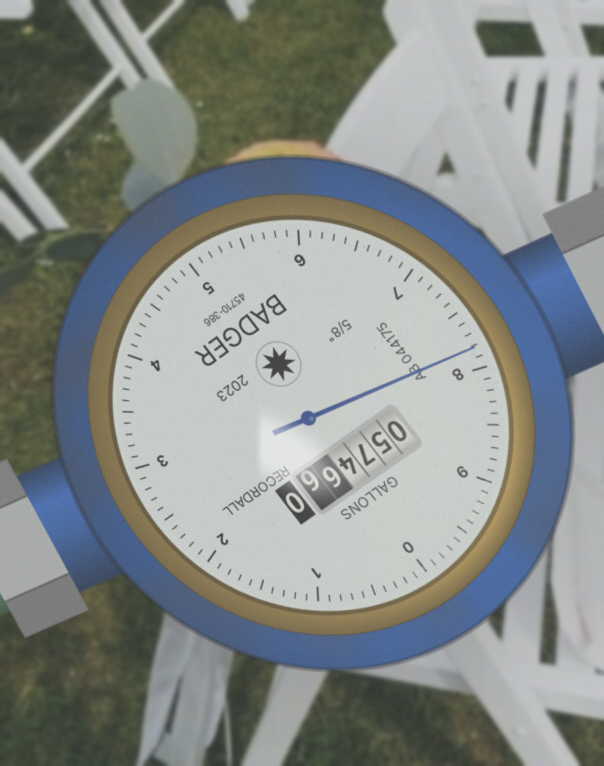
gal 574657.8
